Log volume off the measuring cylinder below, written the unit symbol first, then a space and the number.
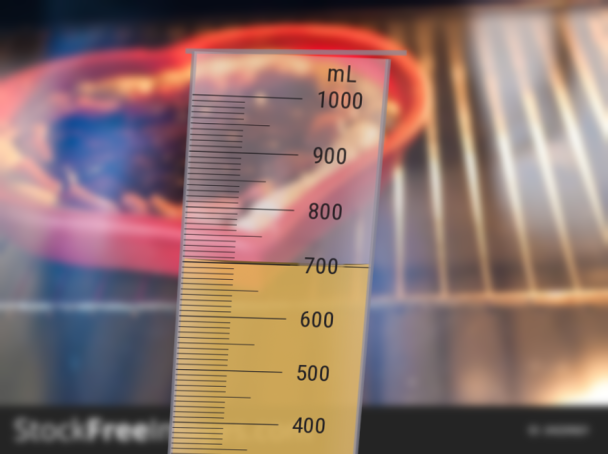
mL 700
